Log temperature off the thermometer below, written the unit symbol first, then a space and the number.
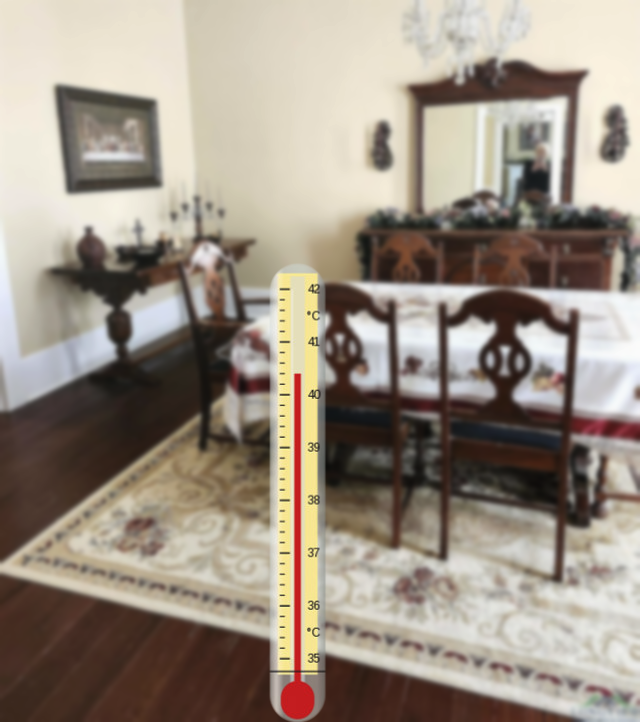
°C 40.4
